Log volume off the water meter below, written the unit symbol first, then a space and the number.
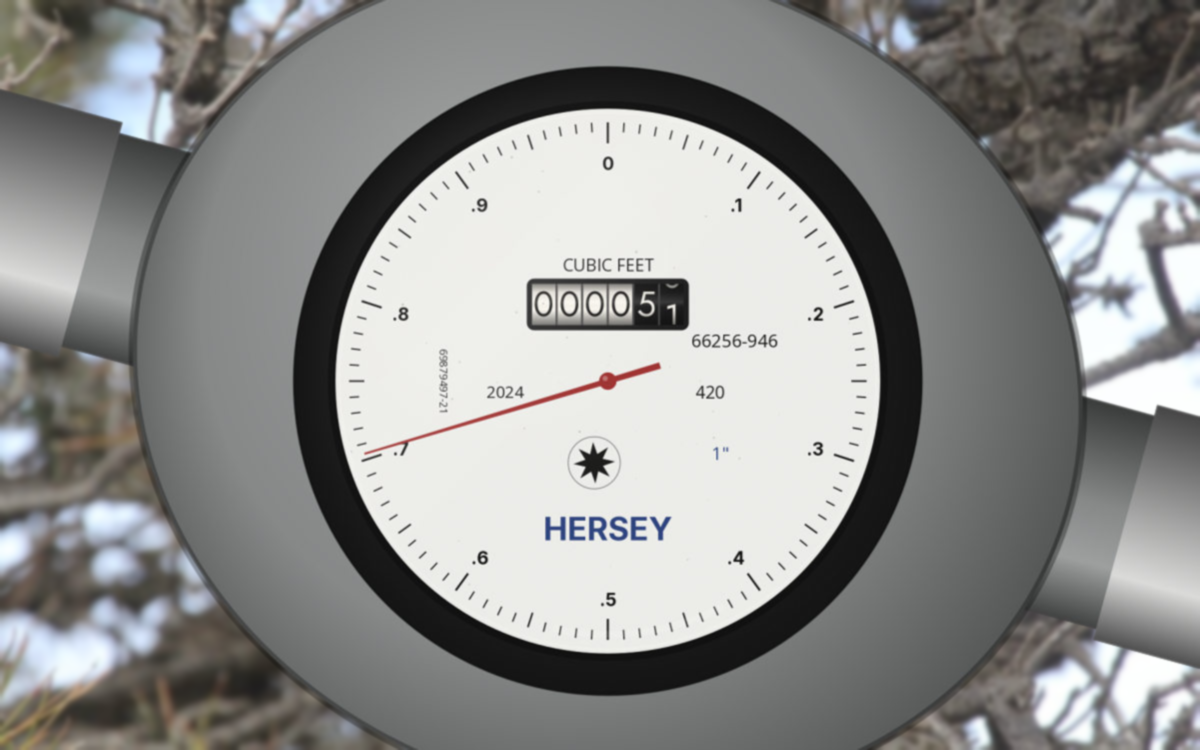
ft³ 50.70
